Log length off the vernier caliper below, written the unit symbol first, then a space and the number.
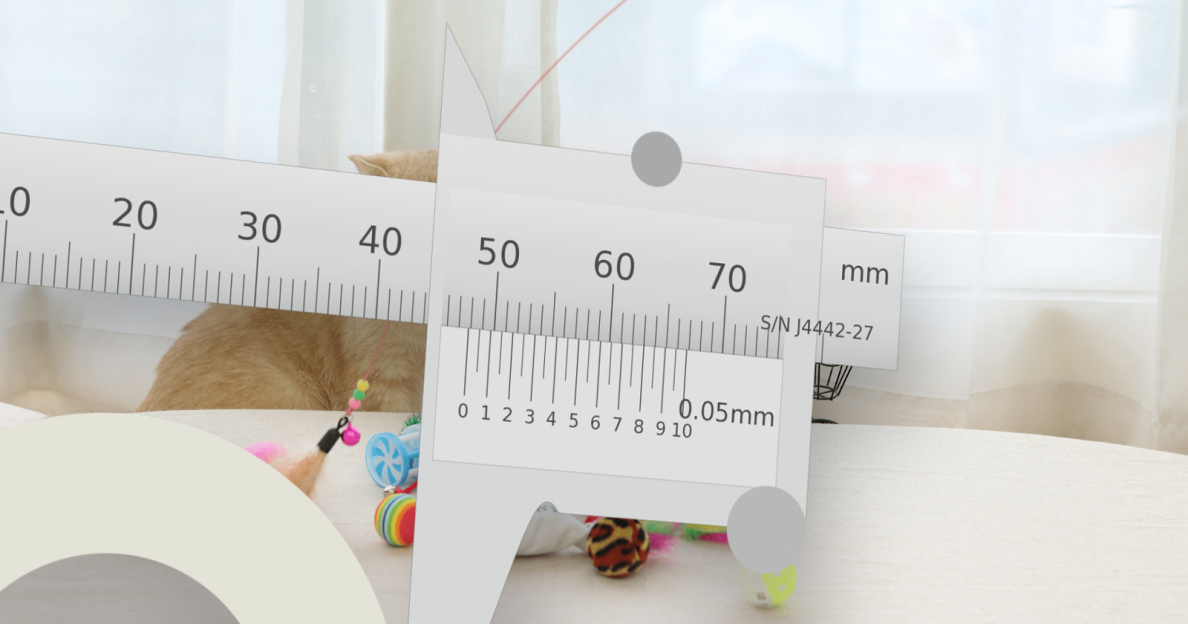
mm 47.8
